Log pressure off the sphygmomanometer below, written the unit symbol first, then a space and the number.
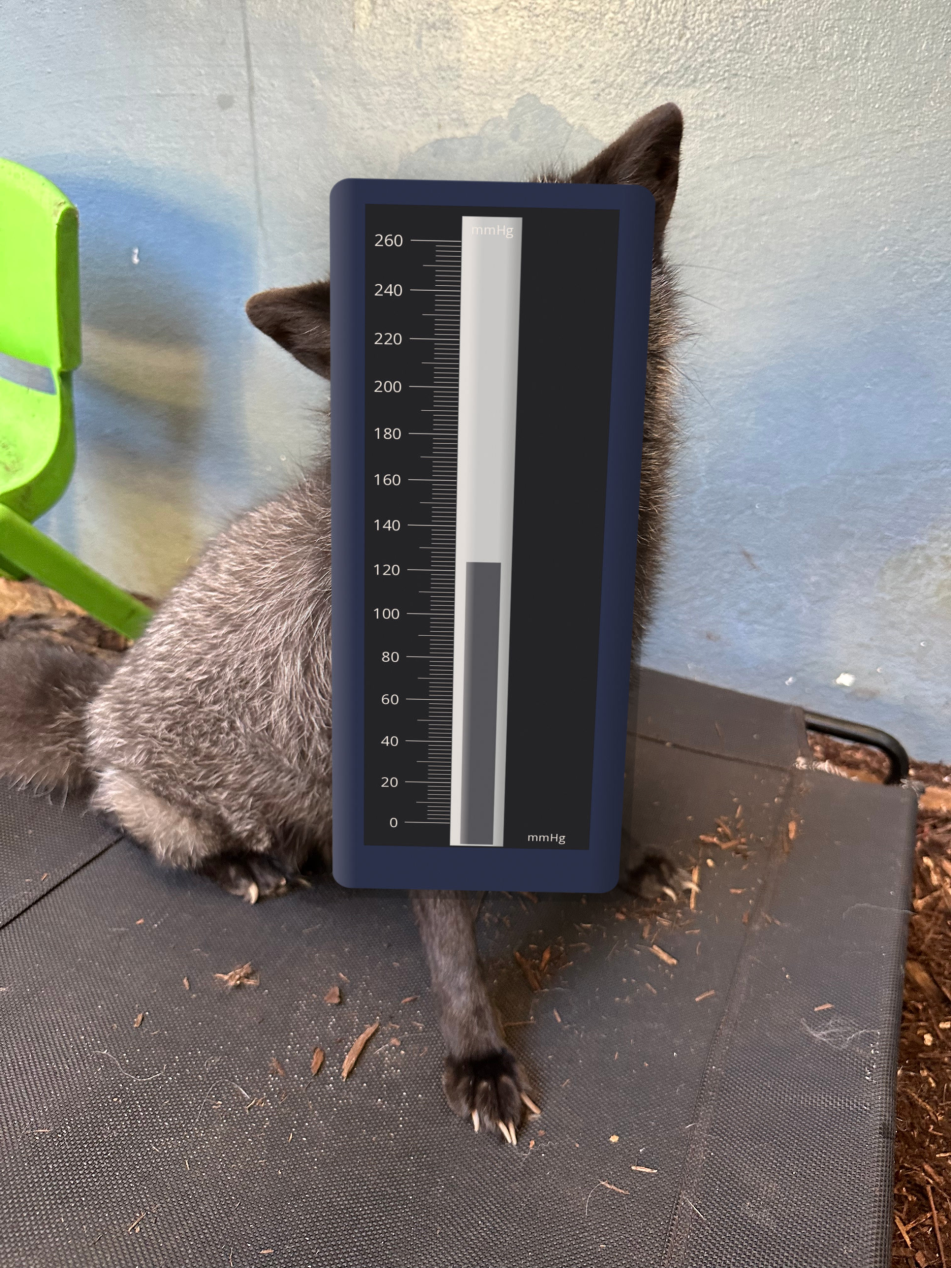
mmHg 124
